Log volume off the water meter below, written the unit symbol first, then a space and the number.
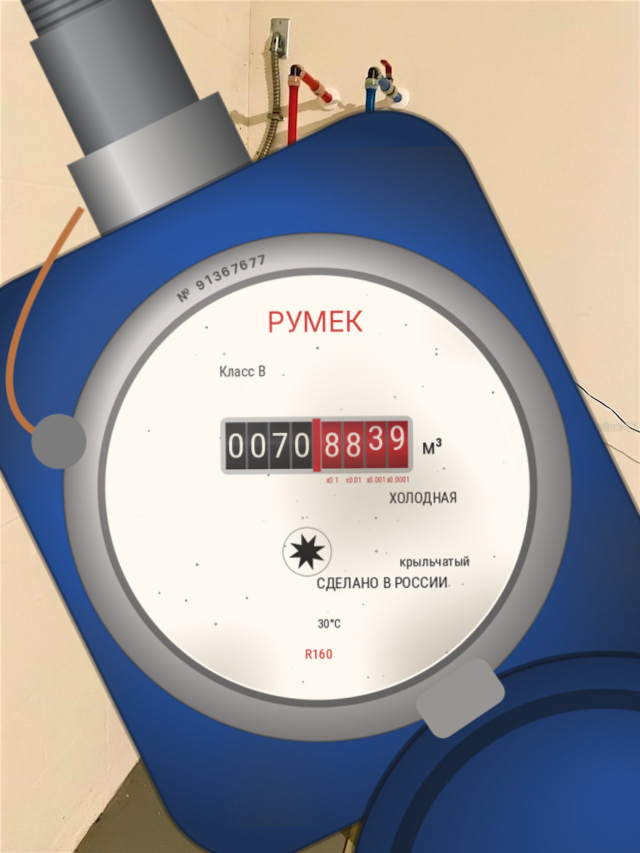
m³ 70.8839
